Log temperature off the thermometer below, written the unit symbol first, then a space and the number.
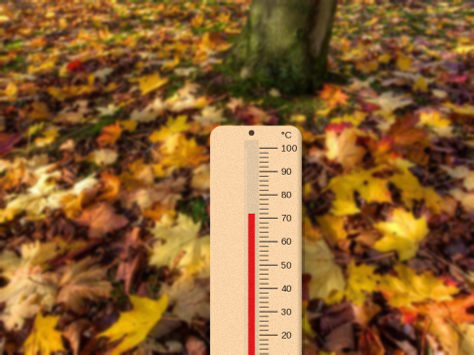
°C 72
